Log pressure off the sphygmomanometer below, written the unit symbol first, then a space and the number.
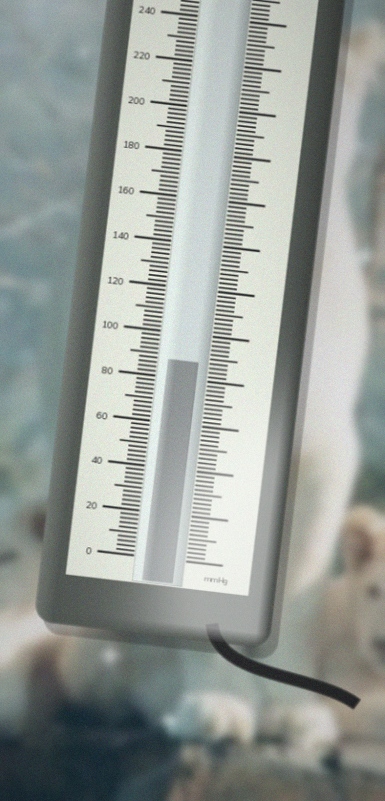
mmHg 88
